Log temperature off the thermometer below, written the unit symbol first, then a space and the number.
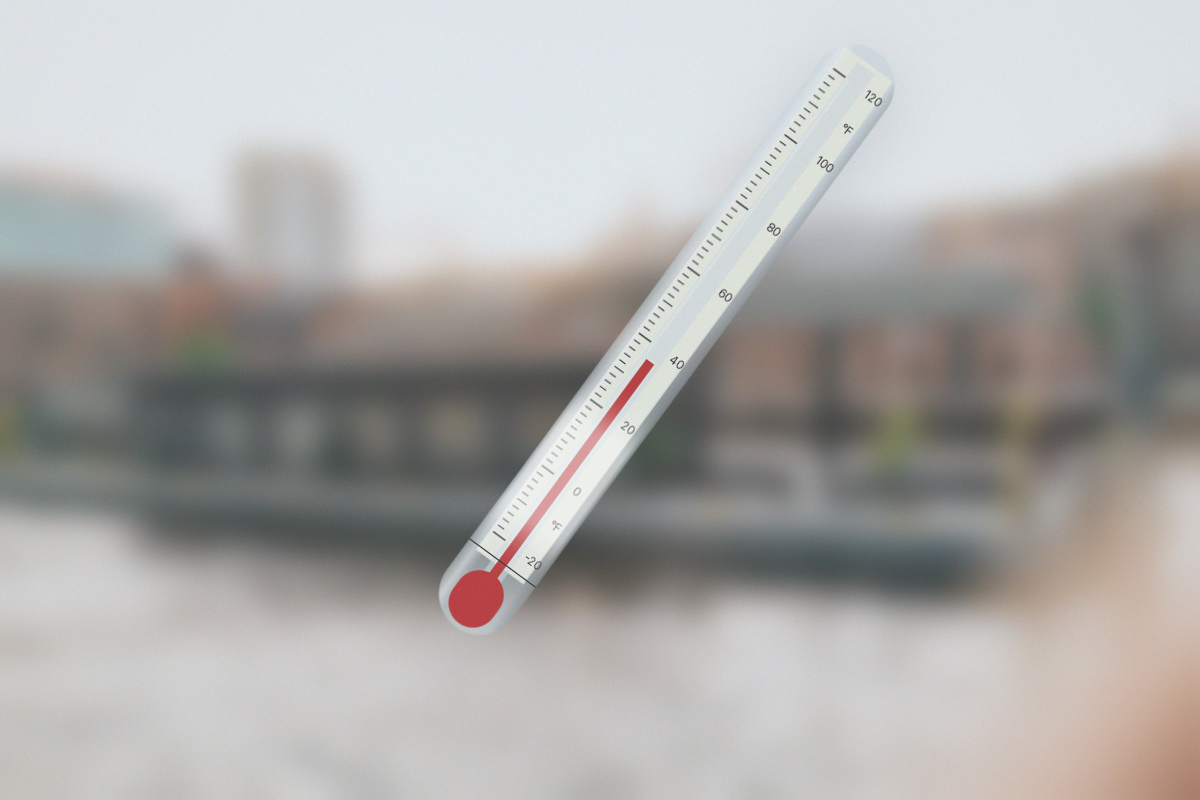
°F 36
